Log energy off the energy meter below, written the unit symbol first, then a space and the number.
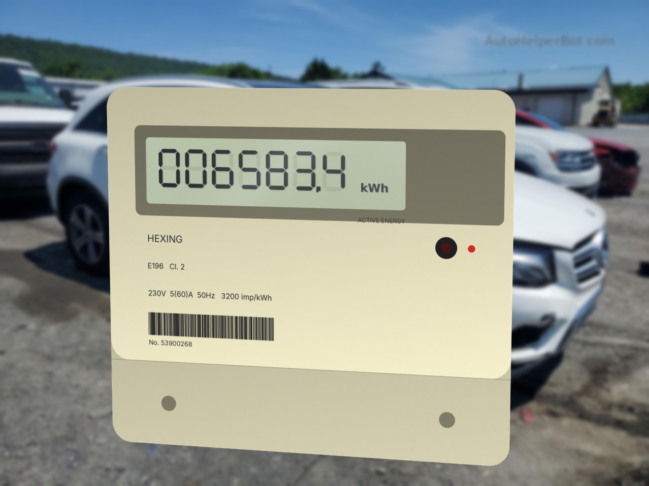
kWh 6583.4
